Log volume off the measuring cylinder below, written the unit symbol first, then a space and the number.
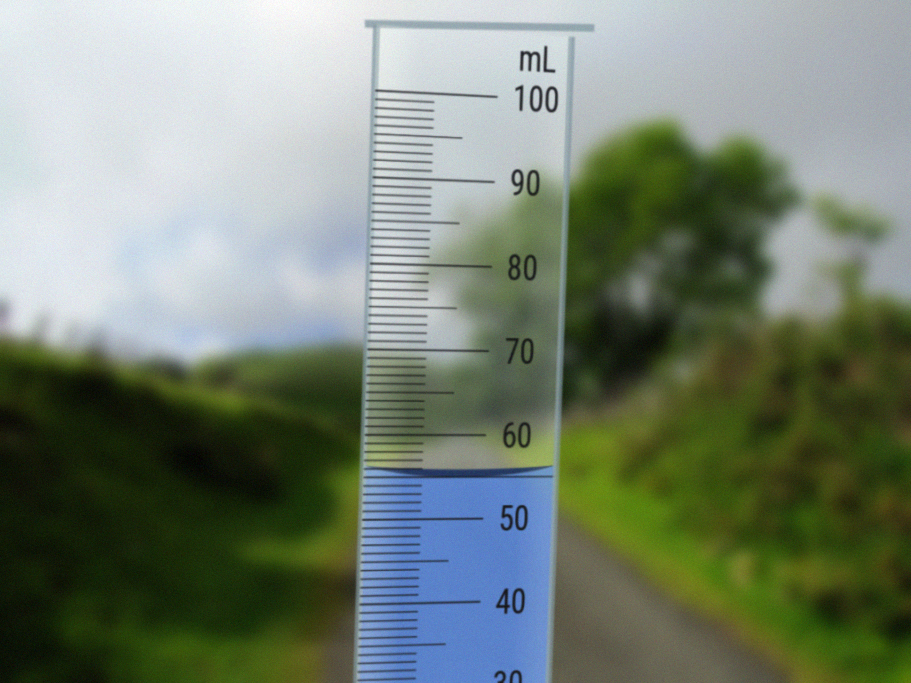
mL 55
